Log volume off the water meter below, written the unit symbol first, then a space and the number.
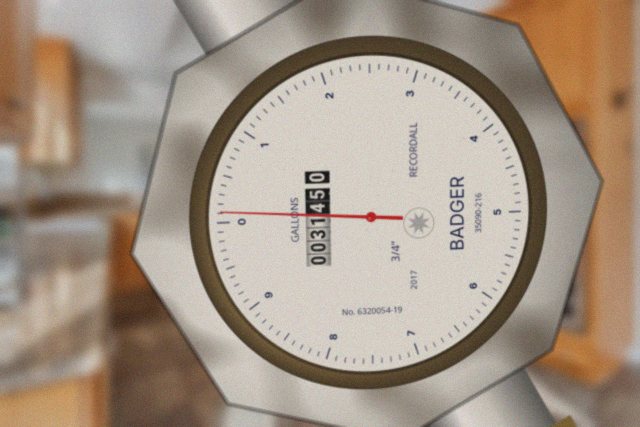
gal 31450.1
